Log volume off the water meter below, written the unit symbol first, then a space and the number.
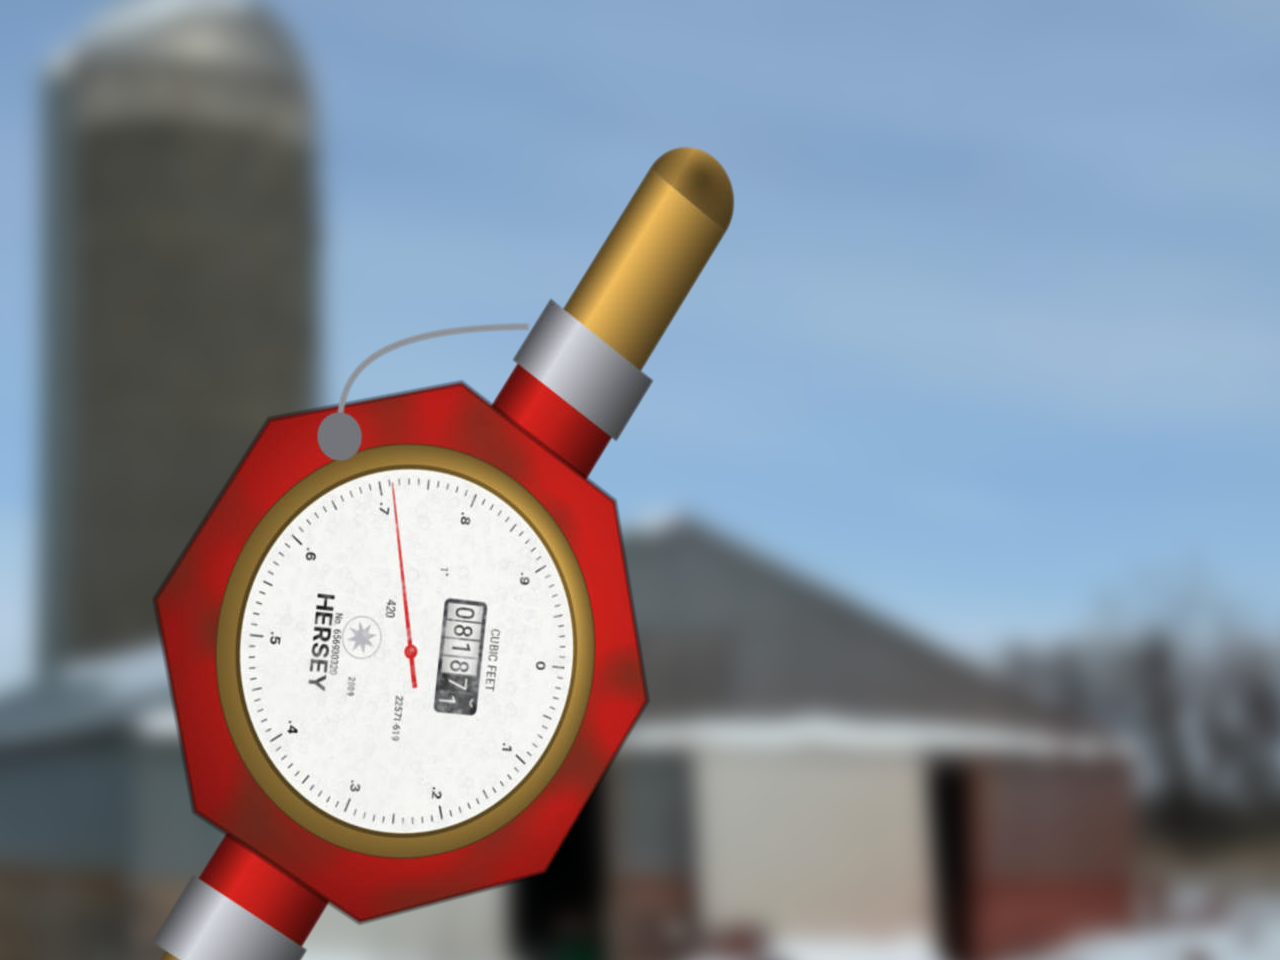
ft³ 81870.71
